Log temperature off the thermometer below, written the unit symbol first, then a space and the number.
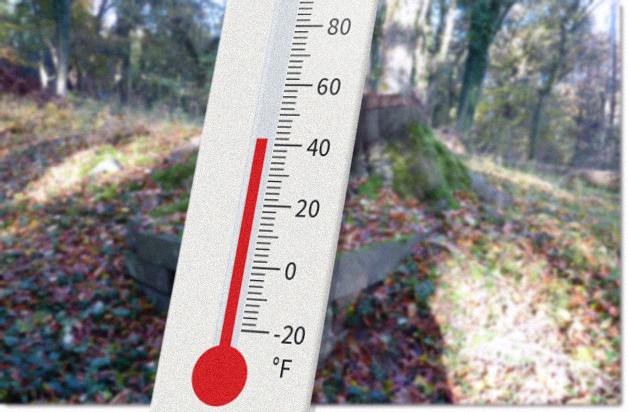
°F 42
